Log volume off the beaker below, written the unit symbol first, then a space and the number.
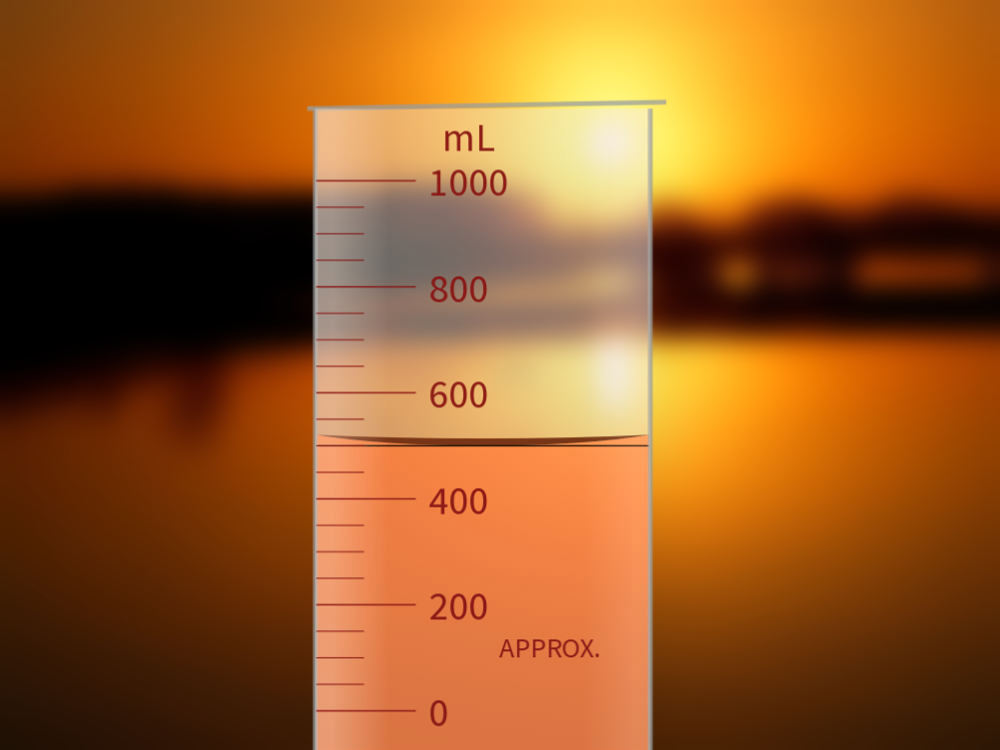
mL 500
